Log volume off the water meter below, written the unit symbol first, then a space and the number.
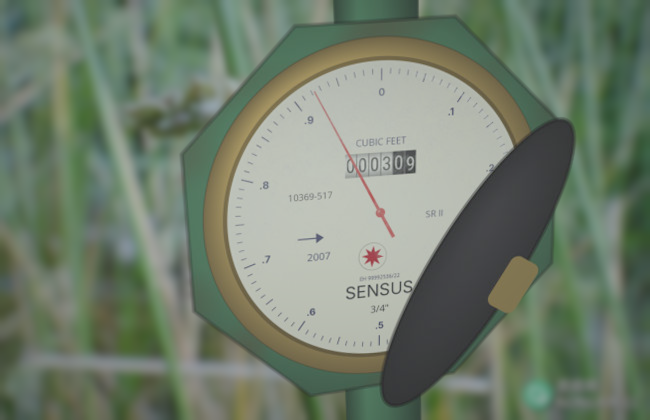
ft³ 308.92
